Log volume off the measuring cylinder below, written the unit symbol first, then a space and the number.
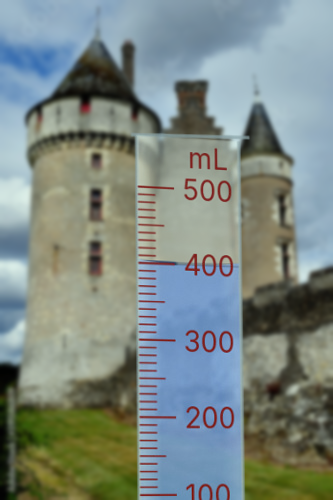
mL 400
